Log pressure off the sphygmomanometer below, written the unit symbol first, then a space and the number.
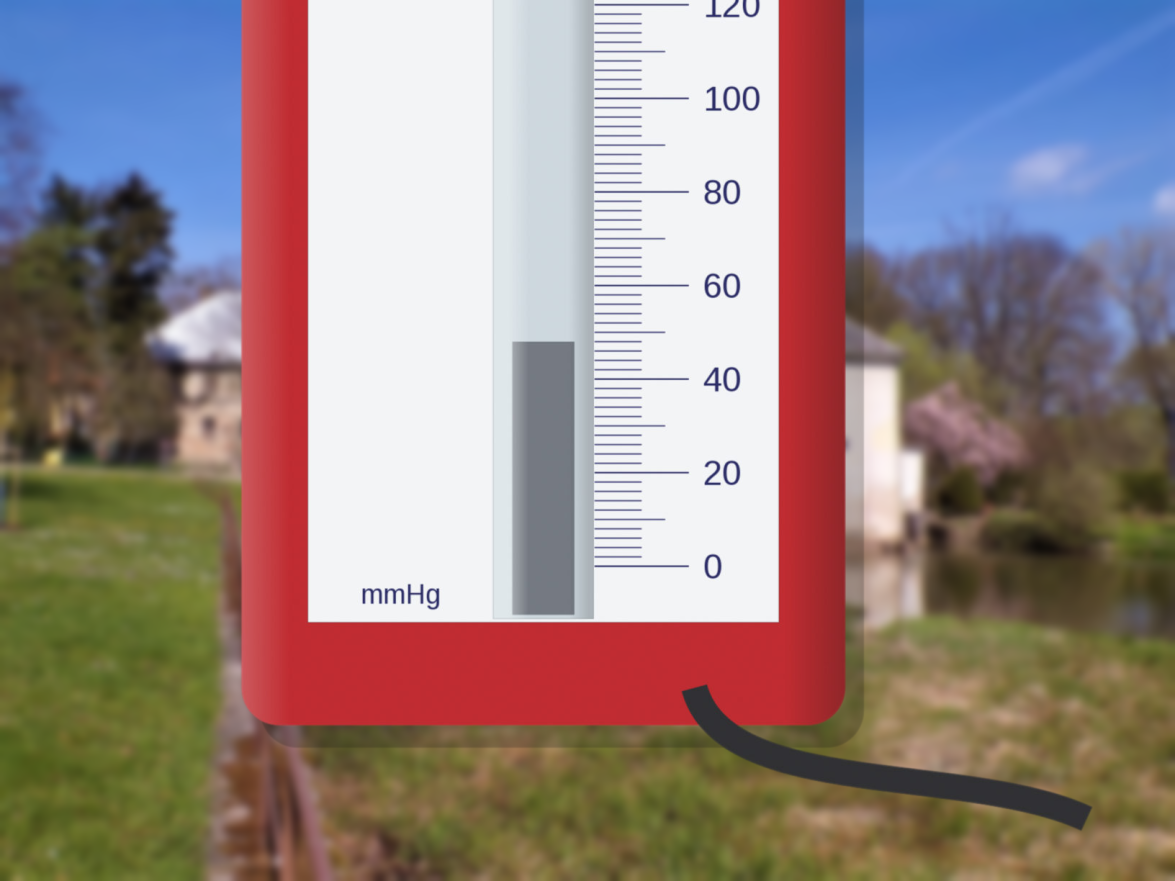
mmHg 48
